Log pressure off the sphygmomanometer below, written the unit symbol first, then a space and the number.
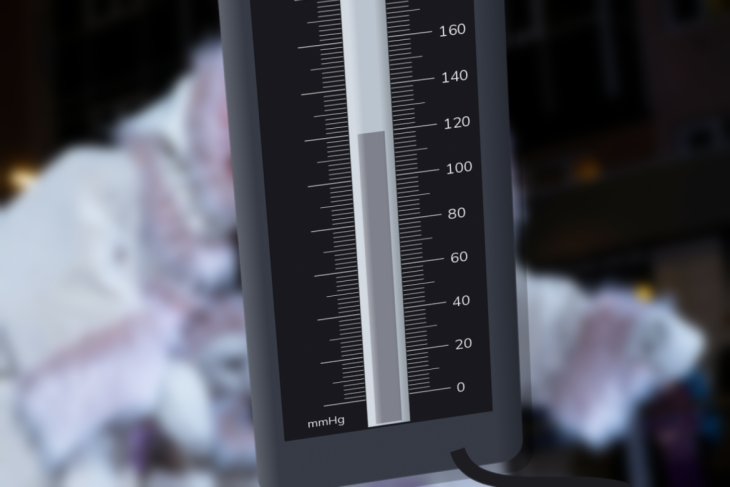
mmHg 120
